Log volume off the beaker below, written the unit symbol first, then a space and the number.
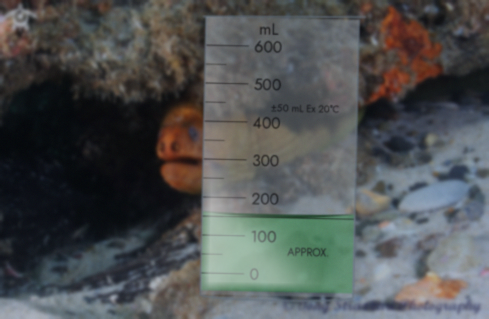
mL 150
